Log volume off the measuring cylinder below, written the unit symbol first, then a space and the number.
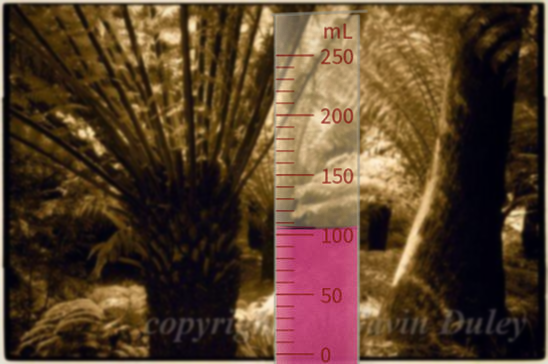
mL 105
